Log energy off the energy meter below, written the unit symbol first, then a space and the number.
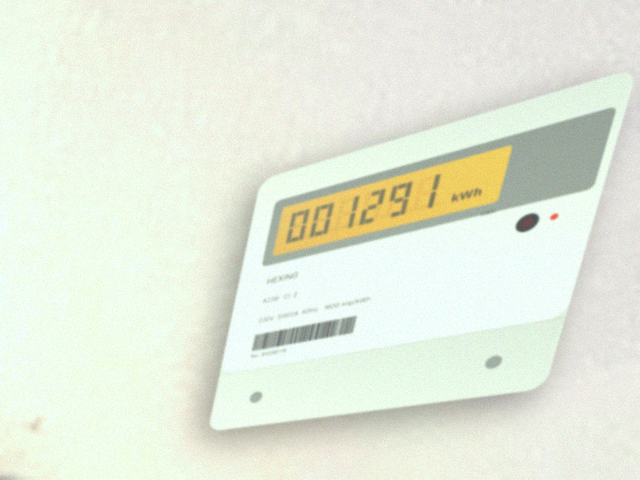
kWh 1291
